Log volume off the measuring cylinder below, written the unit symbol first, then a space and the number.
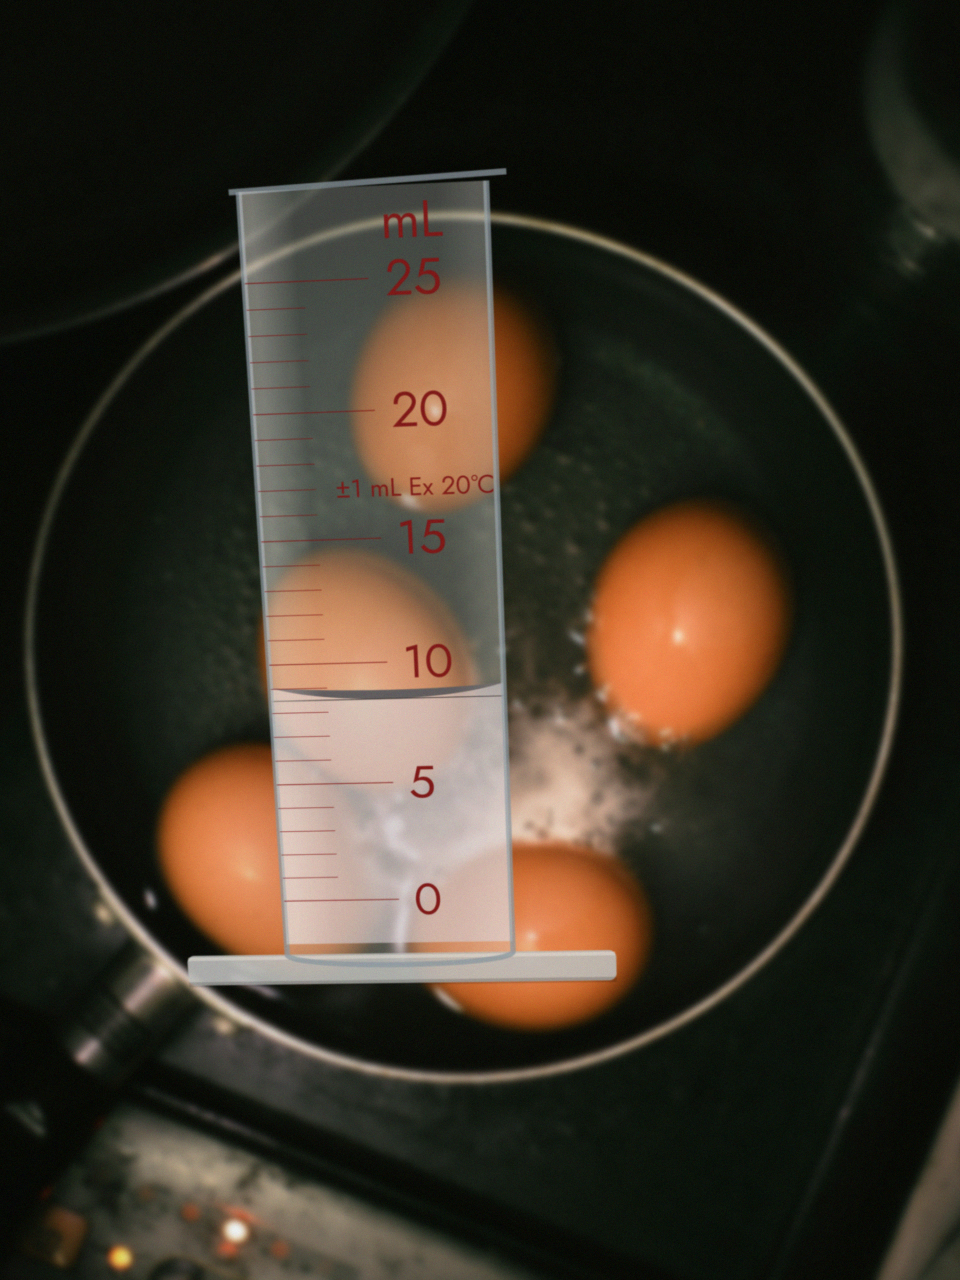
mL 8.5
